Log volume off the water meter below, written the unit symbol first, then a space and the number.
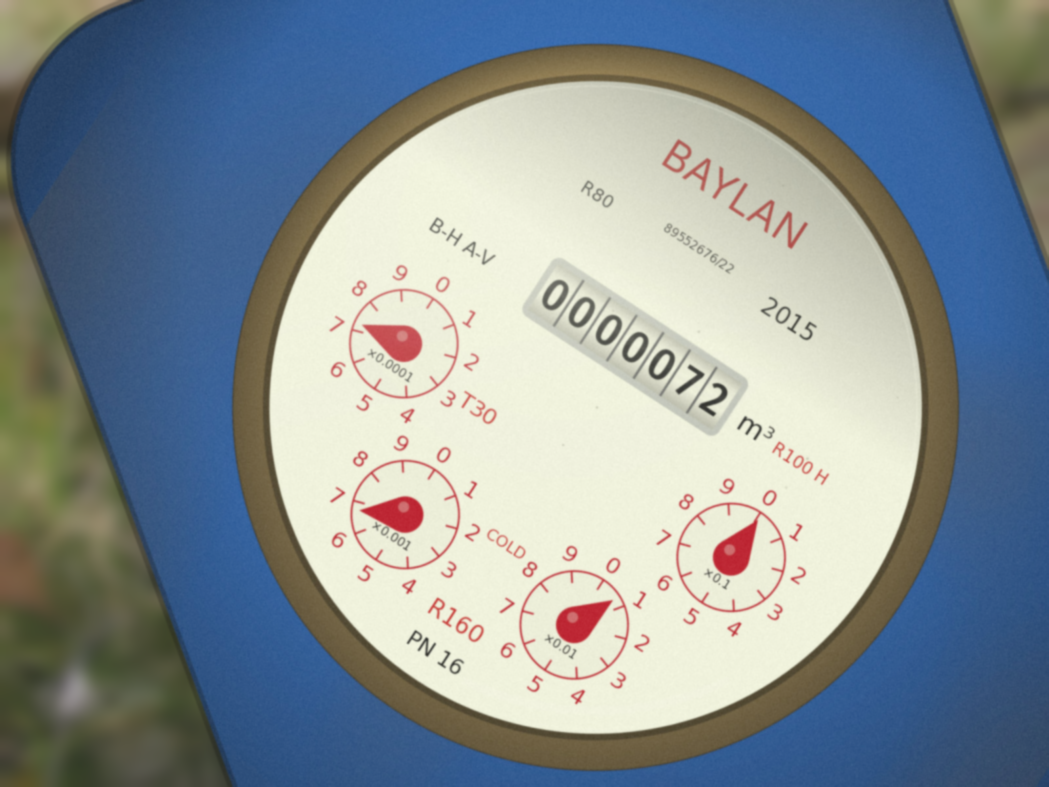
m³ 72.0067
